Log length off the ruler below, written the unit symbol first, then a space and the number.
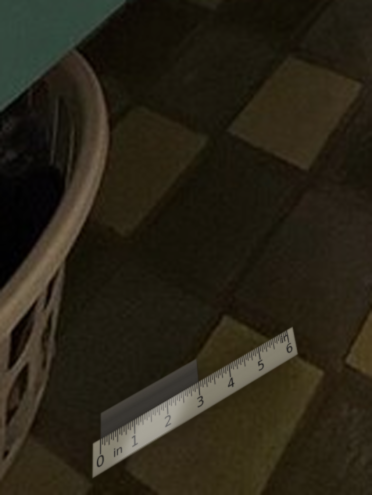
in 3
